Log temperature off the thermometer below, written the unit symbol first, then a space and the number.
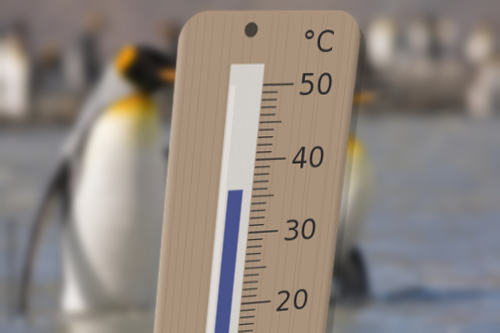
°C 36
